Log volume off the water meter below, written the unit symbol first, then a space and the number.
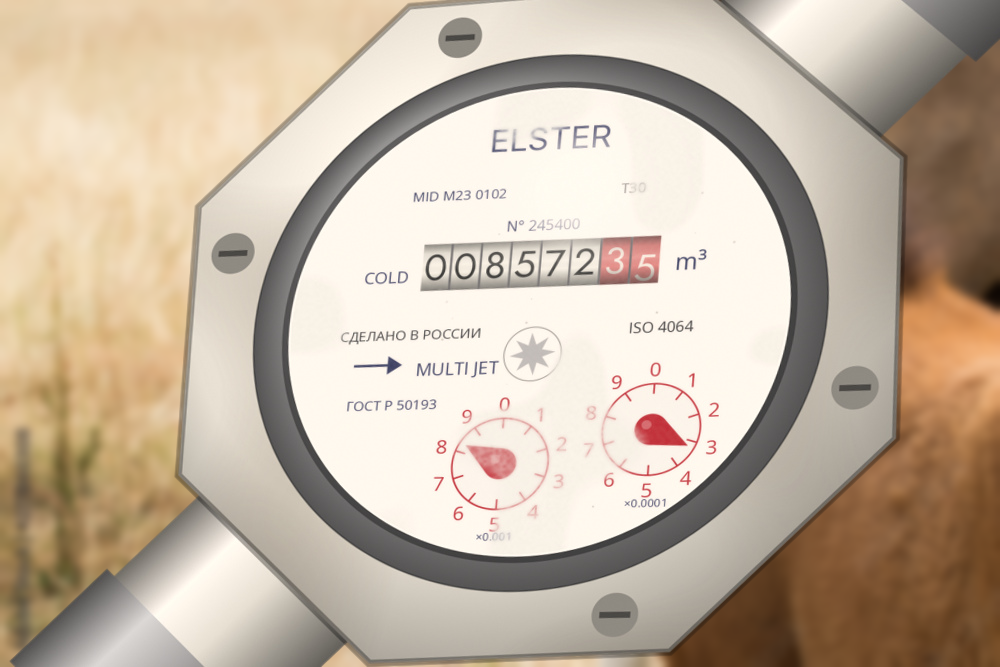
m³ 8572.3483
